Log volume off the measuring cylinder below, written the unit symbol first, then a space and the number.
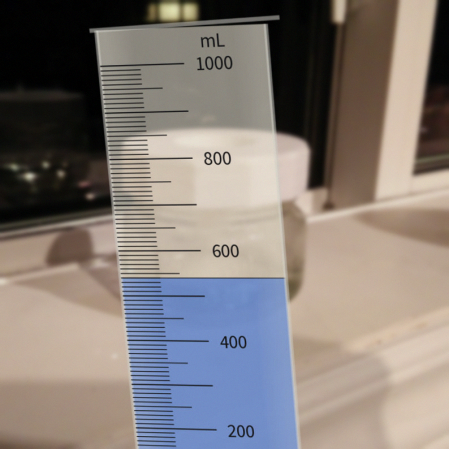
mL 540
